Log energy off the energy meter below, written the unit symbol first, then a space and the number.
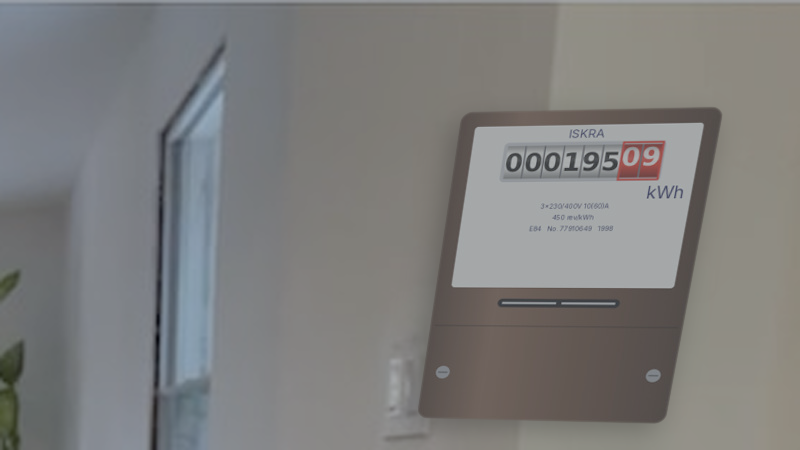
kWh 195.09
